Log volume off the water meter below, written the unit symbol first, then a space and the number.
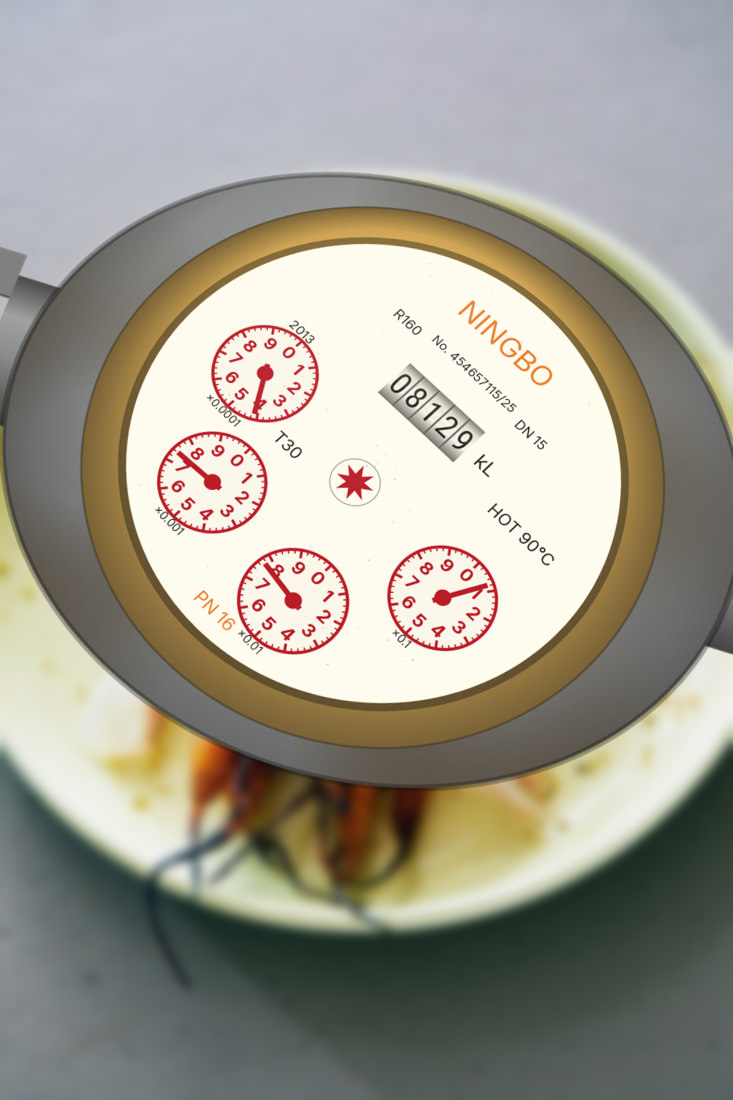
kL 8129.0774
